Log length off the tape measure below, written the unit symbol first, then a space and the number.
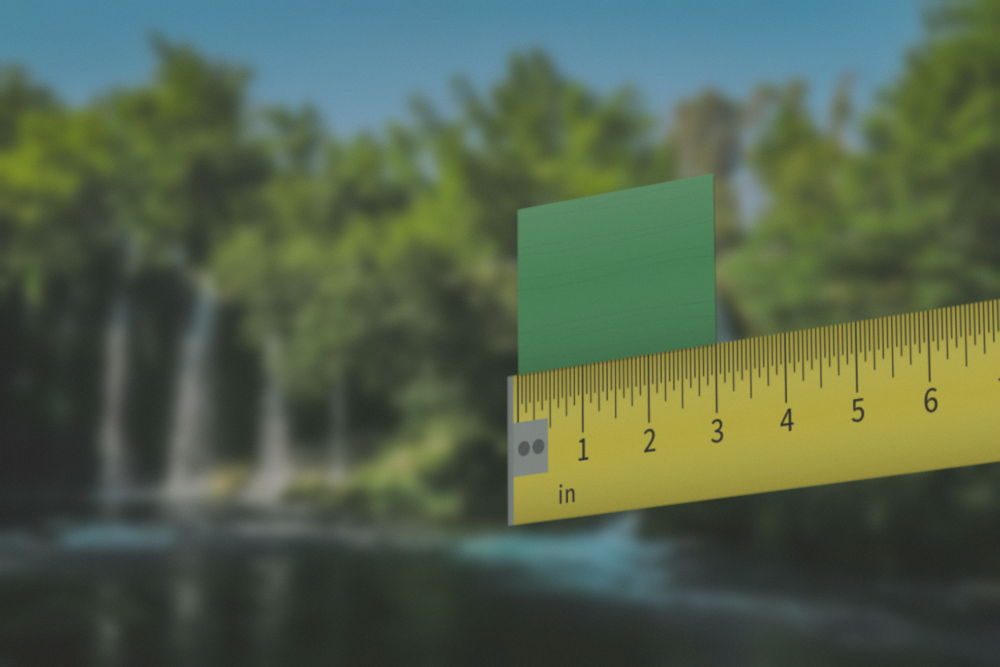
in 3
